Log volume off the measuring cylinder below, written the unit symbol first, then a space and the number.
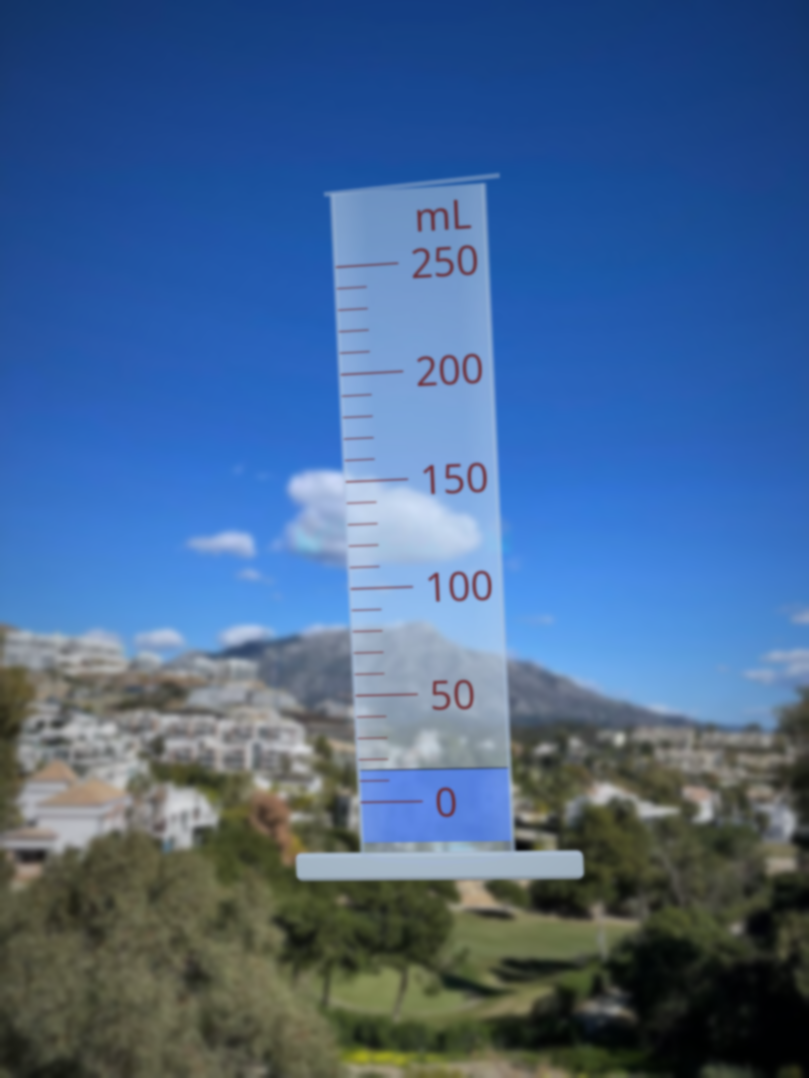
mL 15
